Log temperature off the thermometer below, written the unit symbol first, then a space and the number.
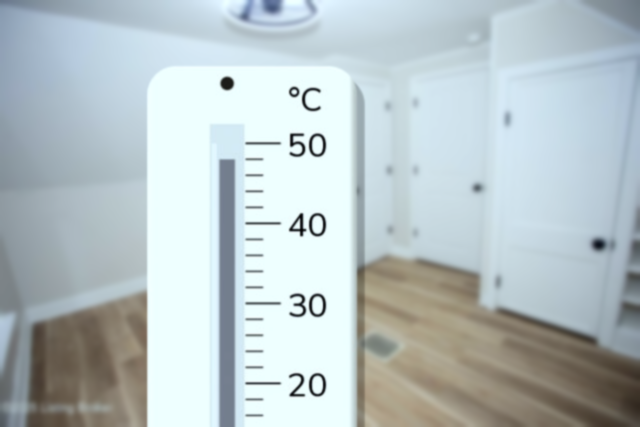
°C 48
